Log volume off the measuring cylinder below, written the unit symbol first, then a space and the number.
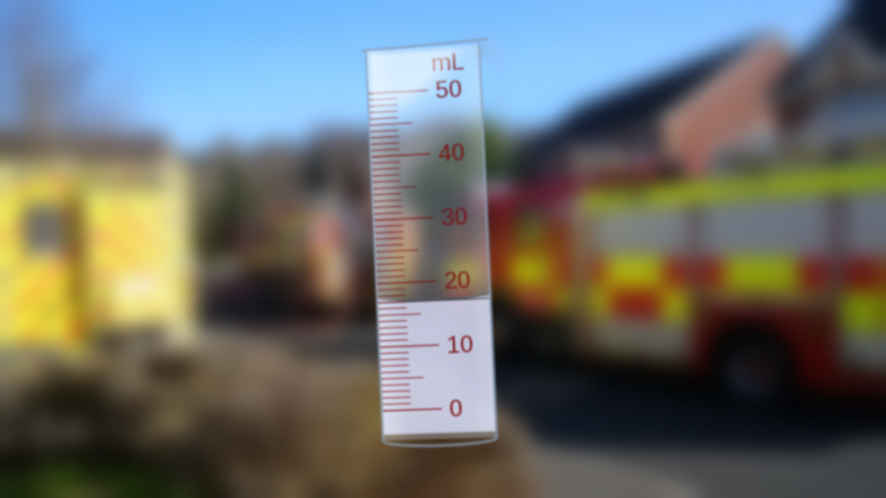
mL 17
